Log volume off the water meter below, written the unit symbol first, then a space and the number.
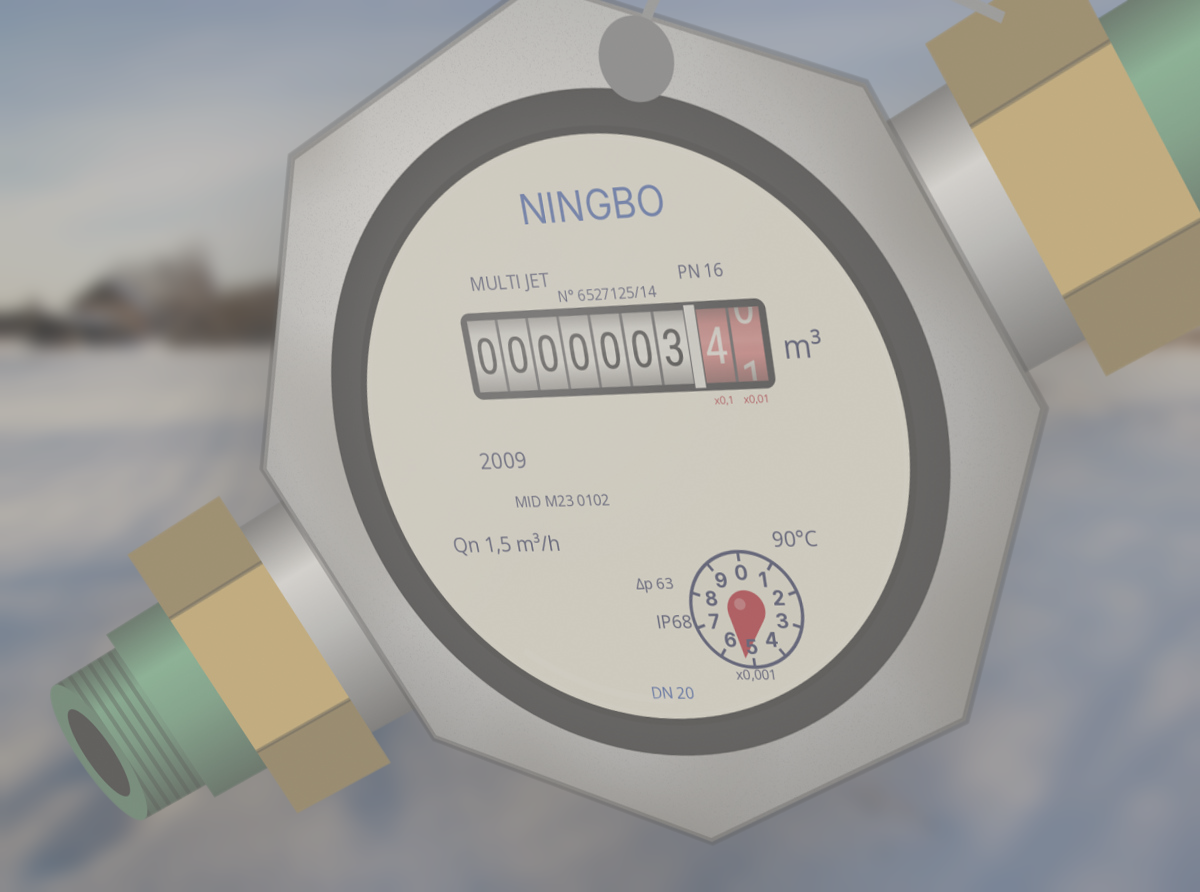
m³ 3.405
